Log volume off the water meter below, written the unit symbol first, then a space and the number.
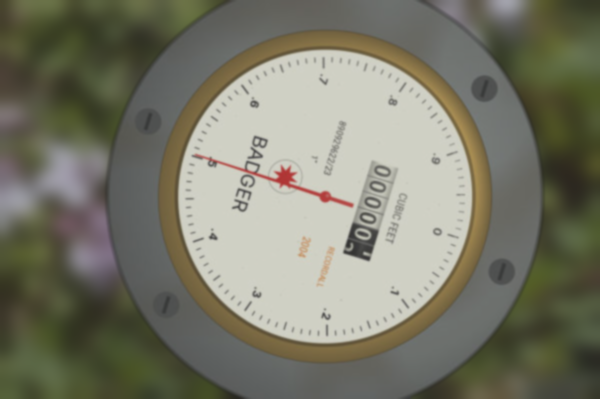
ft³ 1.50
